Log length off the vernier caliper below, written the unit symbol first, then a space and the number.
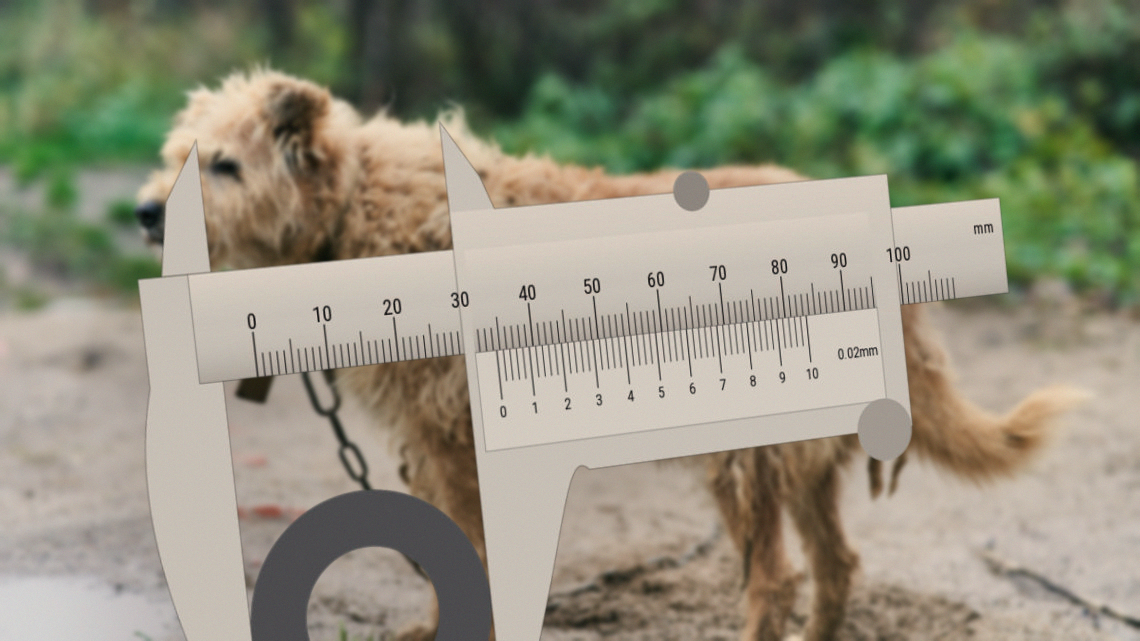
mm 34.5
